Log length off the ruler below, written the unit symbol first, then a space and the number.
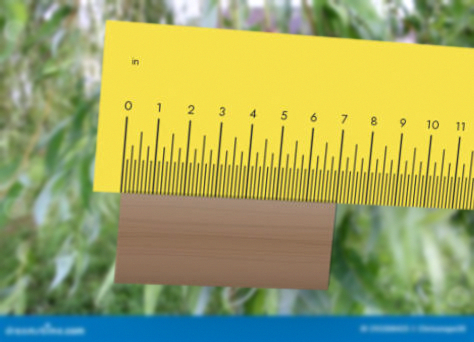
in 7
